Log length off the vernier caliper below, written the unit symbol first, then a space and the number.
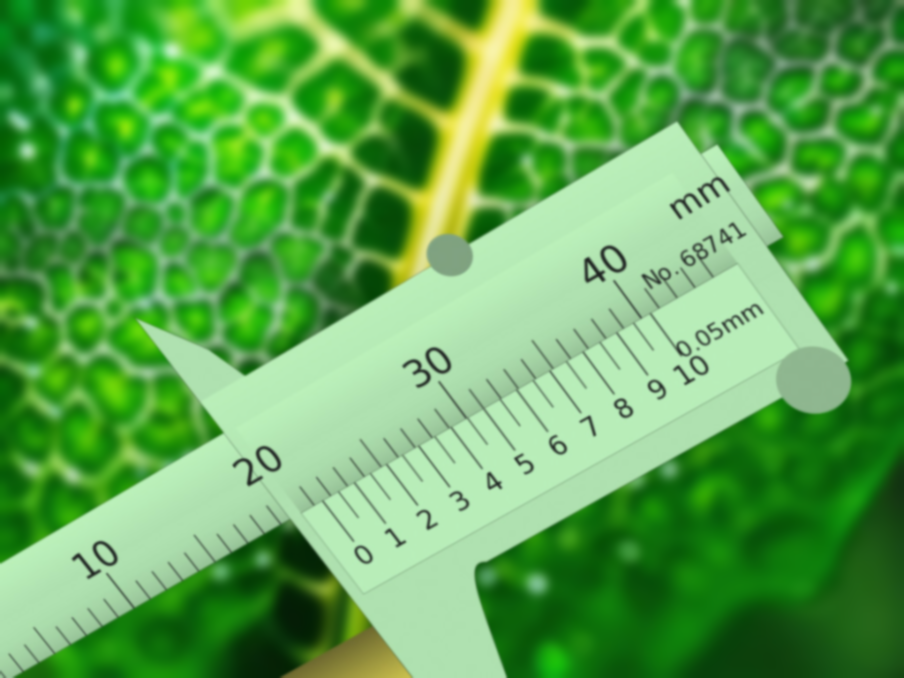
mm 21.5
